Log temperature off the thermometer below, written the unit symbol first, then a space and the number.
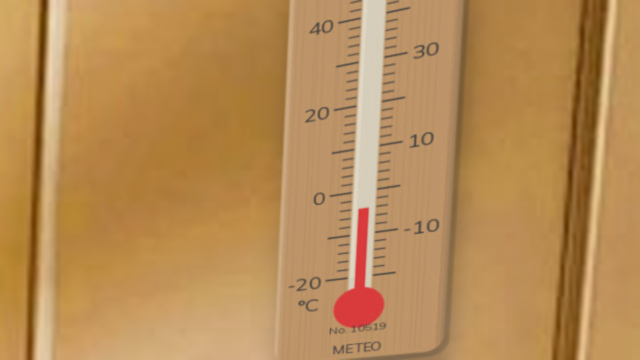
°C -4
